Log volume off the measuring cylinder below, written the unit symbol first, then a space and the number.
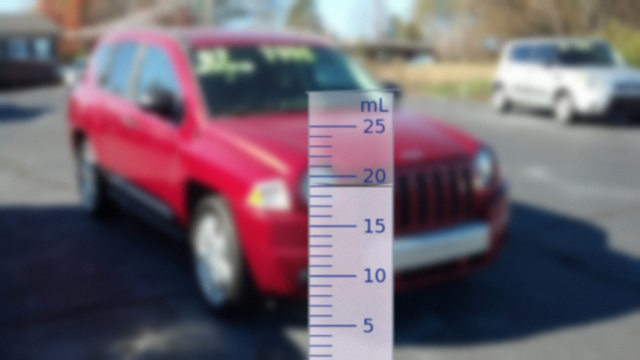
mL 19
